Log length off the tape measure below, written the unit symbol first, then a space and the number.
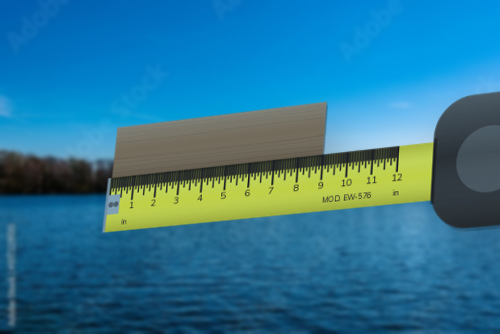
in 9
